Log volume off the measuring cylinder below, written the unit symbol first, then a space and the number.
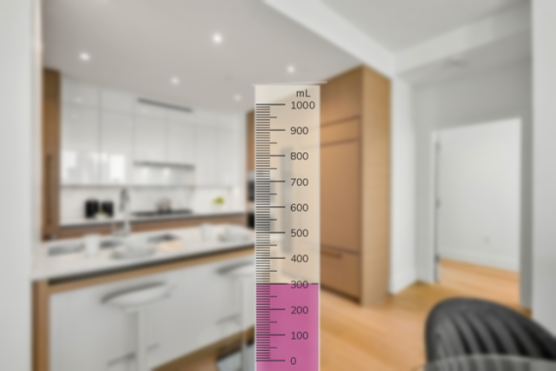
mL 300
